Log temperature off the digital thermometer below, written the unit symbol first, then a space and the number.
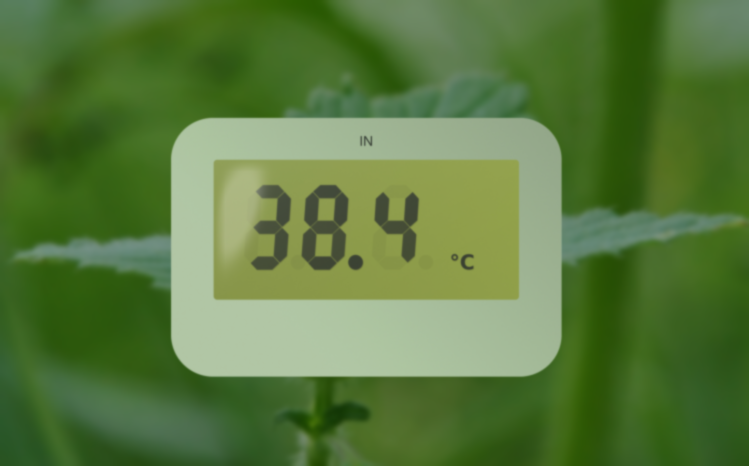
°C 38.4
